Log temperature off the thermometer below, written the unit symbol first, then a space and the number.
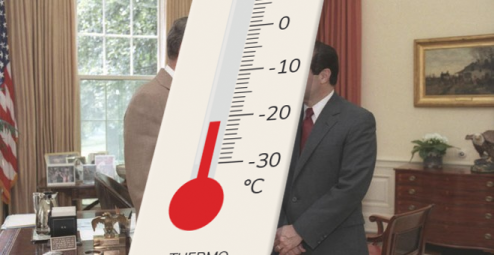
°C -21
